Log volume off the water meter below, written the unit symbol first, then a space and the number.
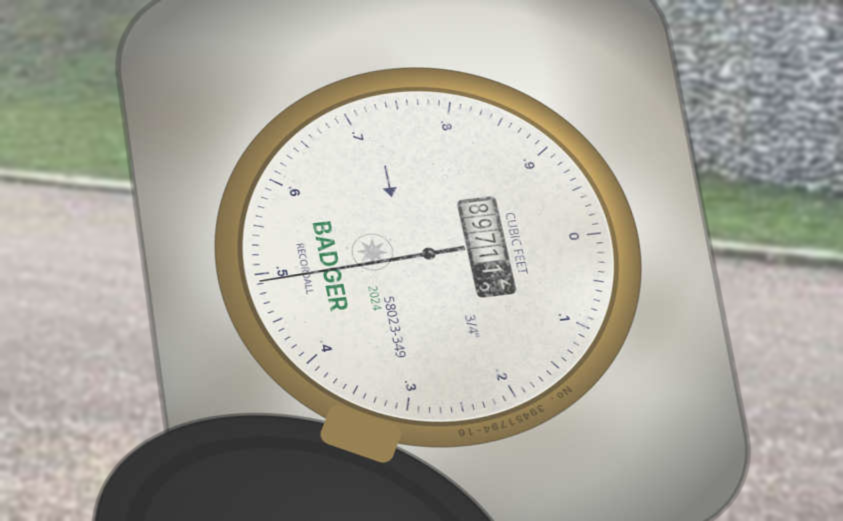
ft³ 897112.49
